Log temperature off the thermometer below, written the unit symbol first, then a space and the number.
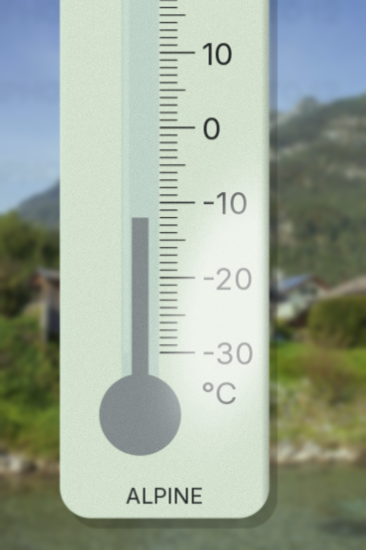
°C -12
